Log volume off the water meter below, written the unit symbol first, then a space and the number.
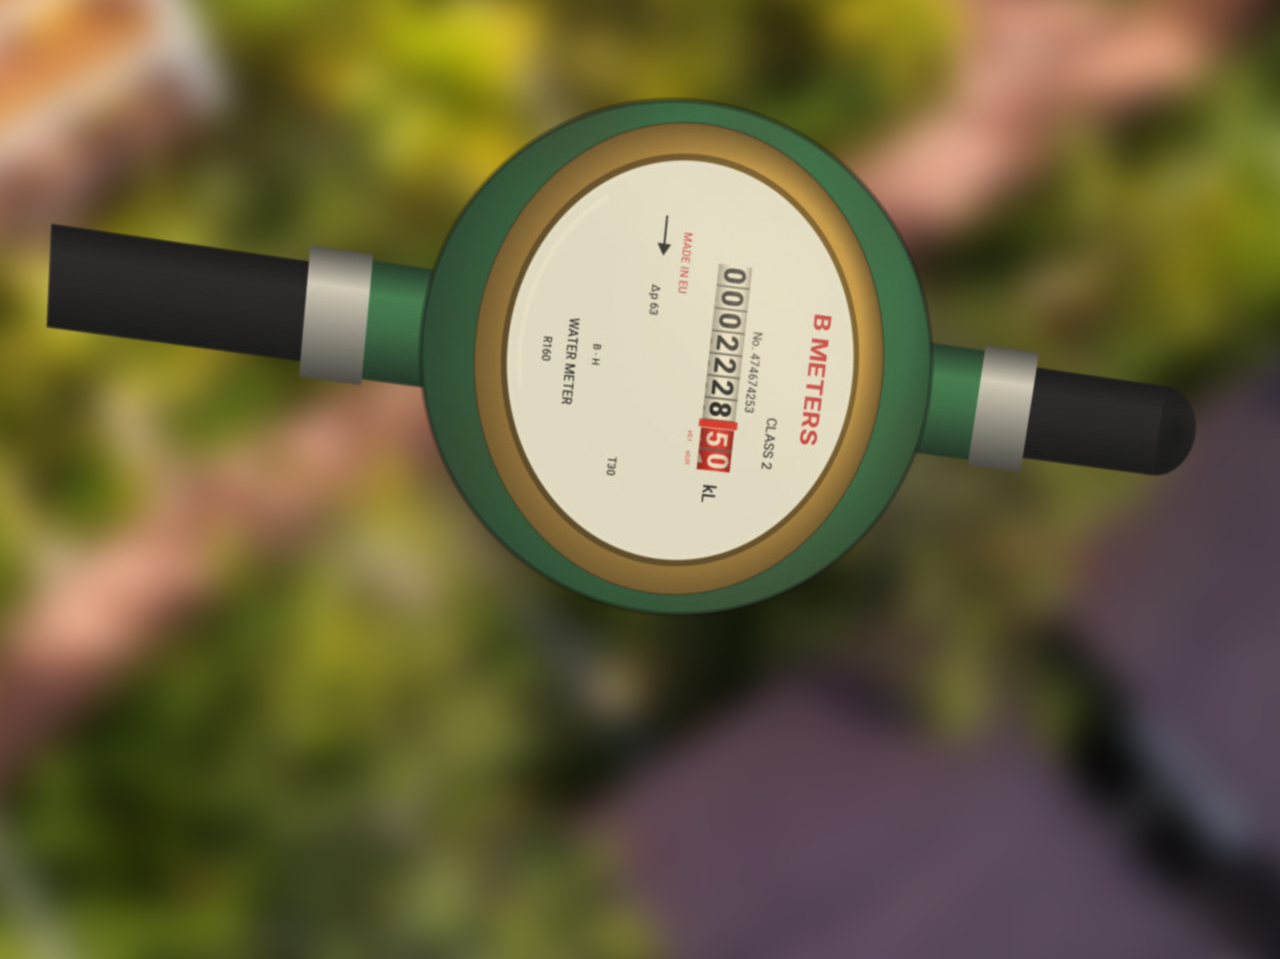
kL 2228.50
